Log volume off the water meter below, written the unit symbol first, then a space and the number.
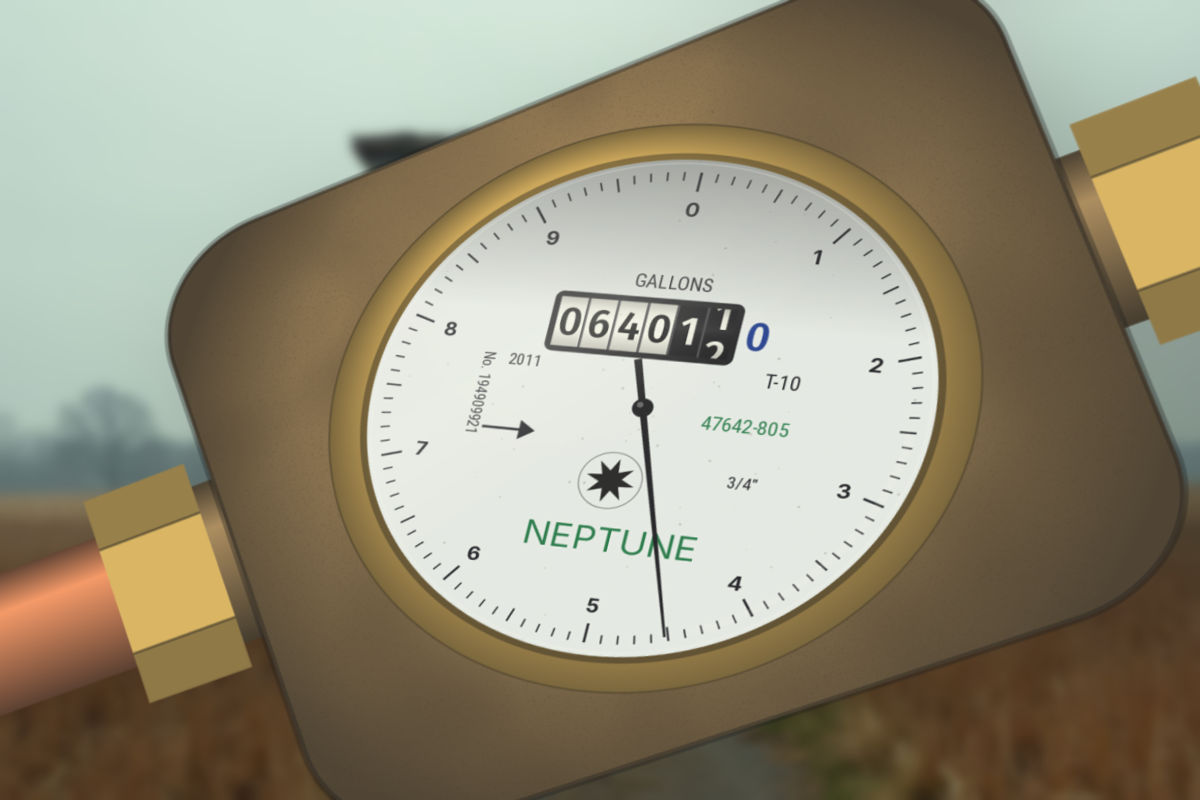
gal 640114.5
